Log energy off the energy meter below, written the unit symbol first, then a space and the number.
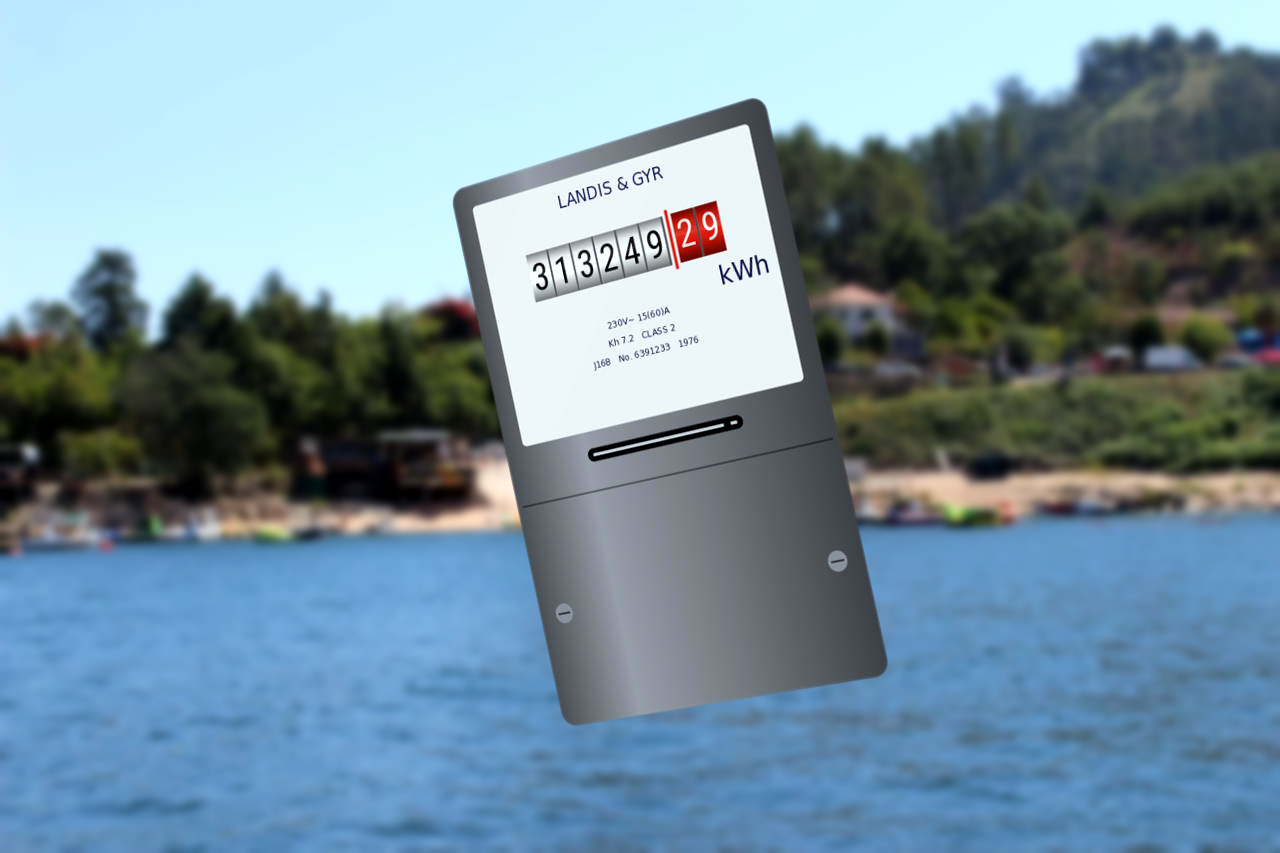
kWh 313249.29
